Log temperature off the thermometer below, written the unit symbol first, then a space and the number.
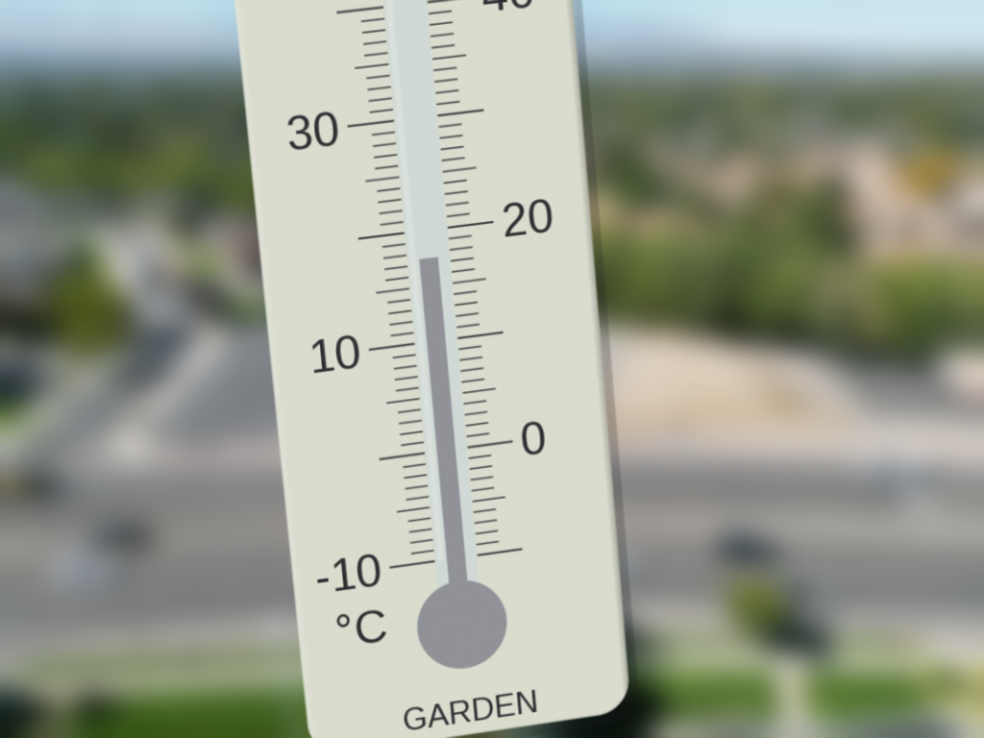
°C 17.5
